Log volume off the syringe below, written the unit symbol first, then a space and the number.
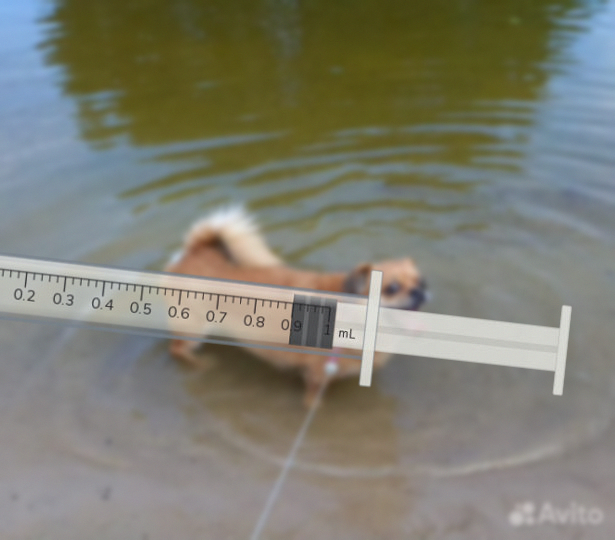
mL 0.9
